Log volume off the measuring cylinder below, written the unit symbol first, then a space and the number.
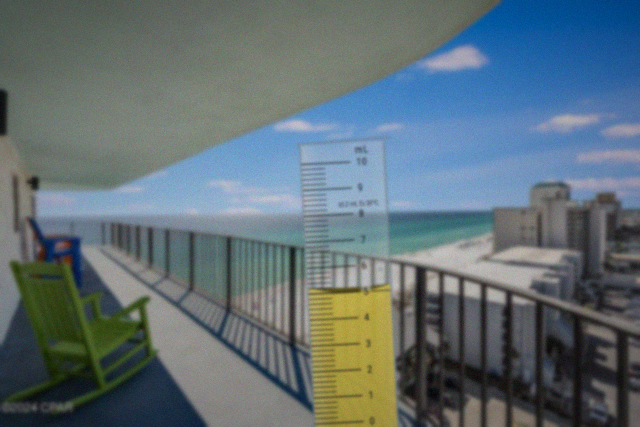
mL 5
